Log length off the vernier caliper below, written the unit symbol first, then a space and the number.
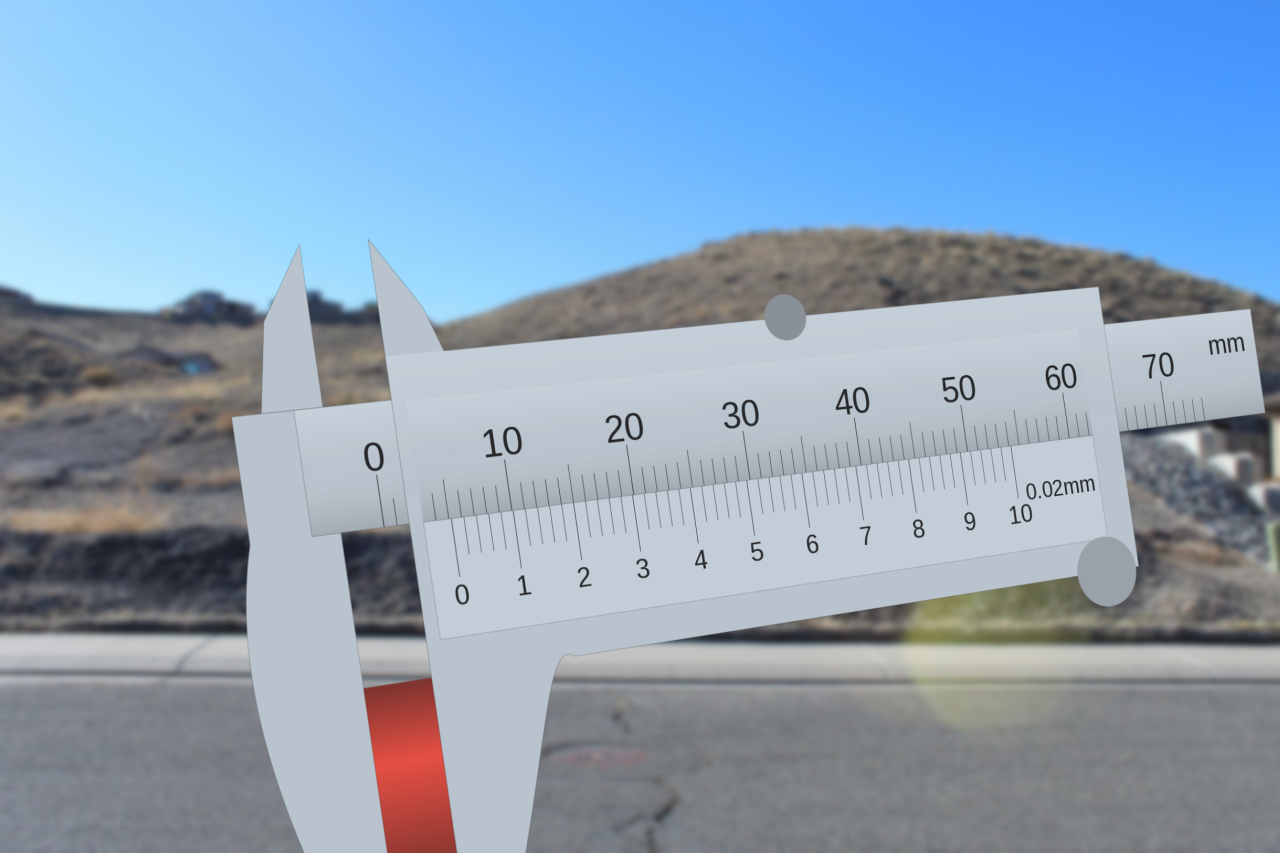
mm 5.2
